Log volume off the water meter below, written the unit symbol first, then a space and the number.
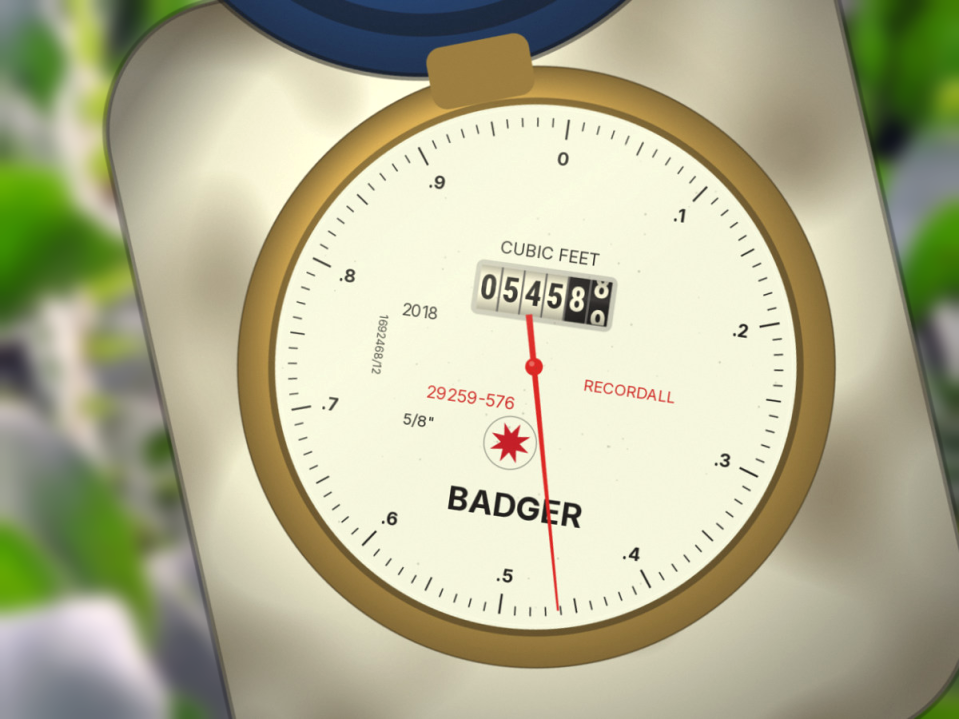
ft³ 54588.46
